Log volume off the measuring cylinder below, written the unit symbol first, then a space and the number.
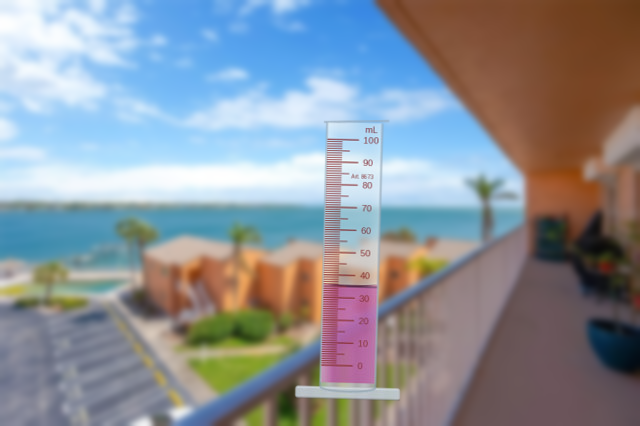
mL 35
